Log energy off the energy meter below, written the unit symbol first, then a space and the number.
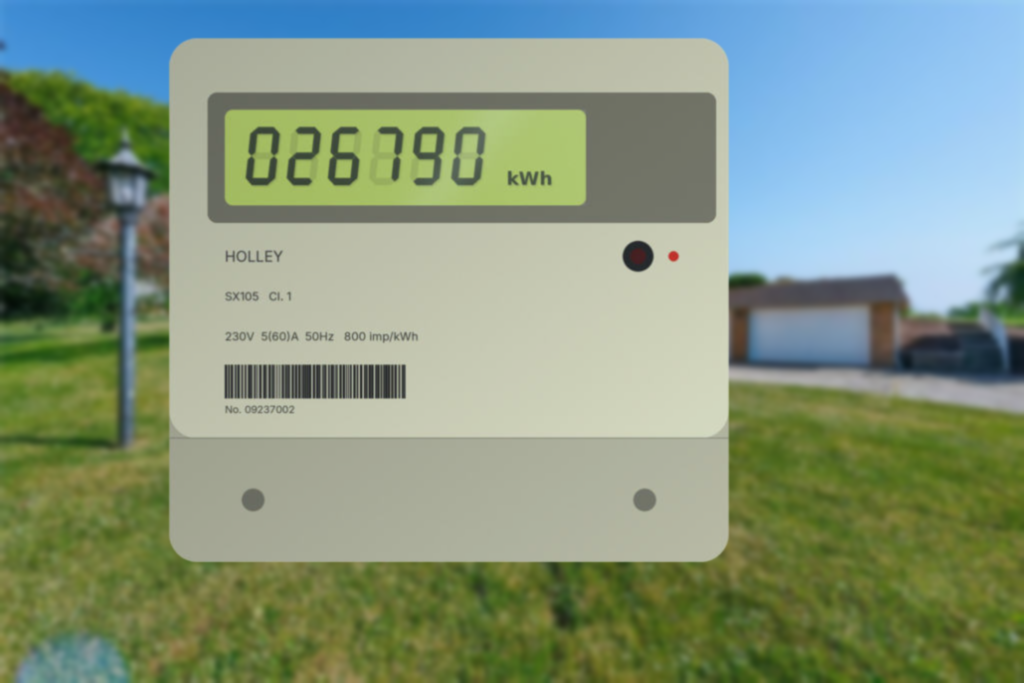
kWh 26790
